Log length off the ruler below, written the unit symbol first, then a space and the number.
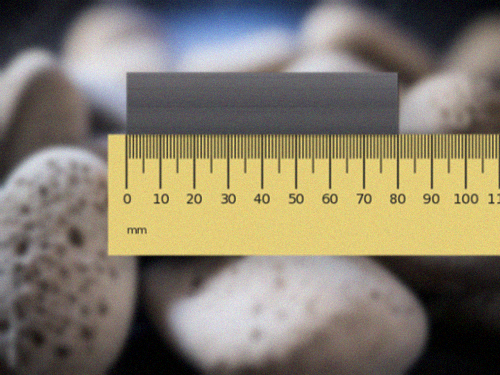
mm 80
